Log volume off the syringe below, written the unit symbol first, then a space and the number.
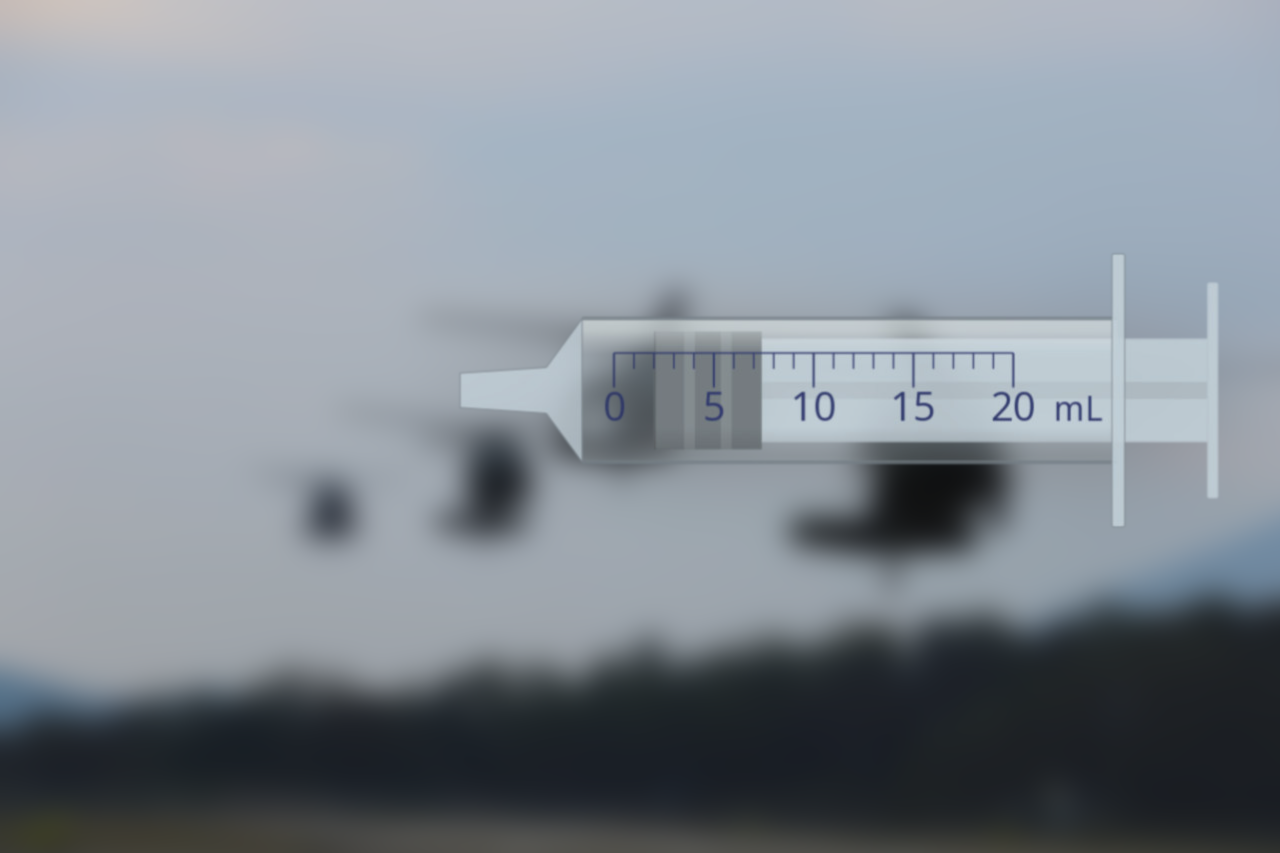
mL 2
